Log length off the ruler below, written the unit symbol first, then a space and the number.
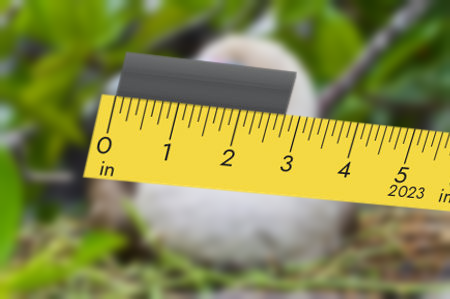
in 2.75
